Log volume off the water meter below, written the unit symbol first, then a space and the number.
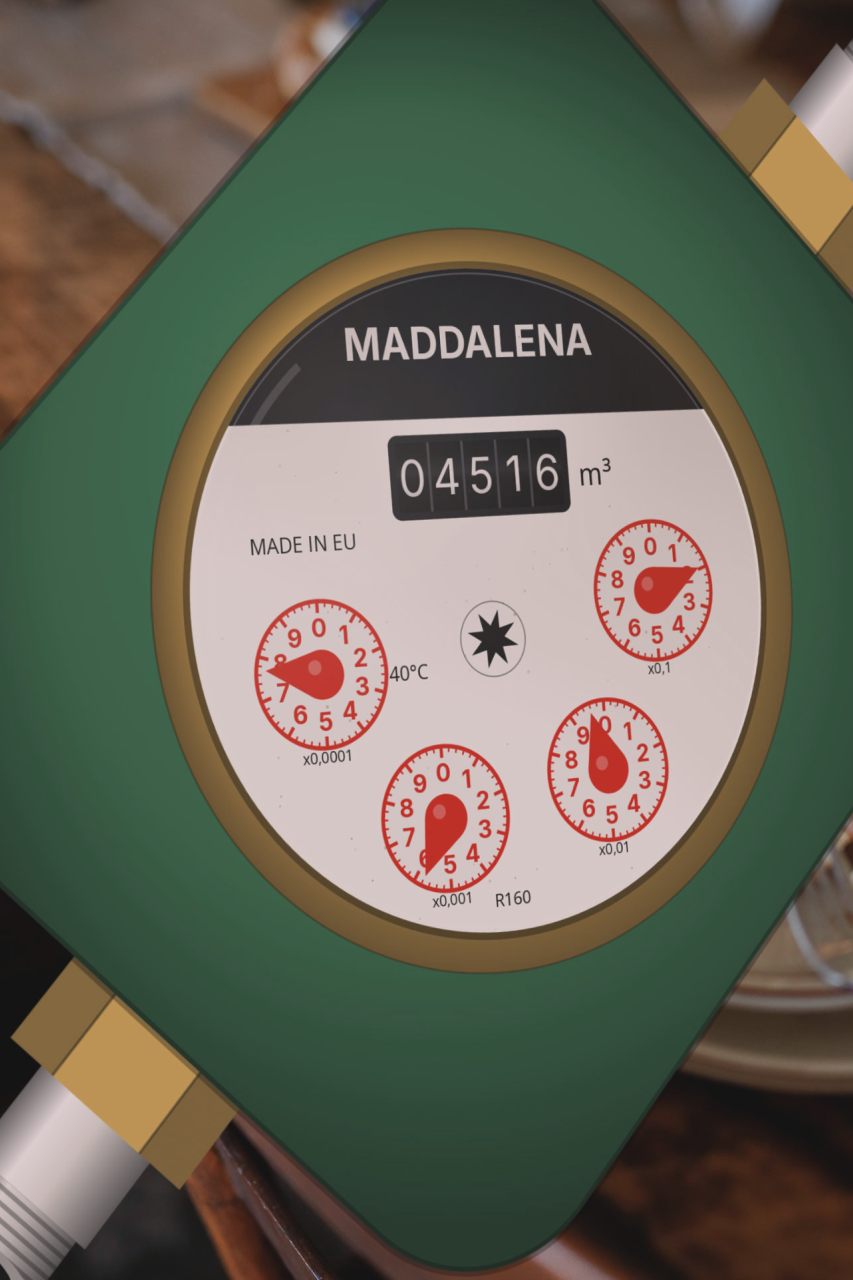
m³ 4516.1957
